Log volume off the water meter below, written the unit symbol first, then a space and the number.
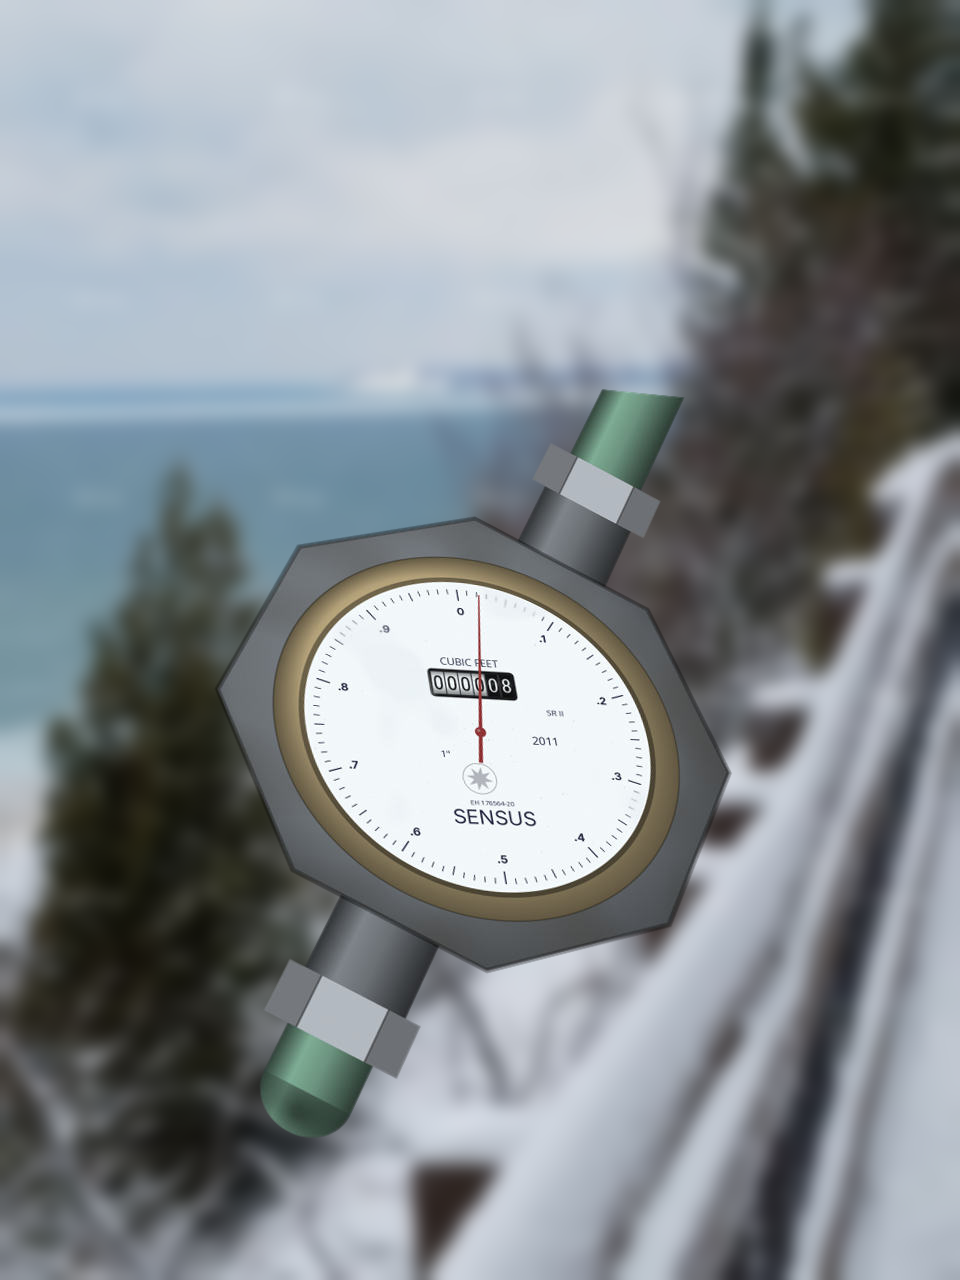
ft³ 8.02
